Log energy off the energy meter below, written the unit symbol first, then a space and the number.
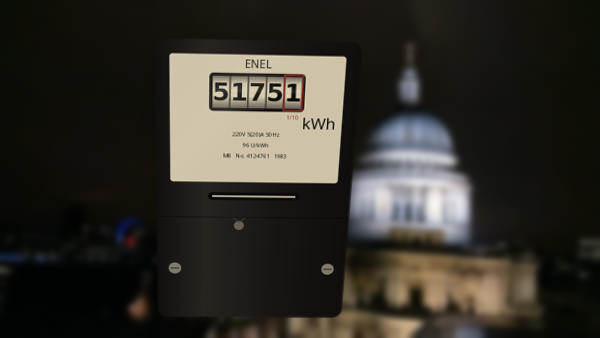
kWh 5175.1
